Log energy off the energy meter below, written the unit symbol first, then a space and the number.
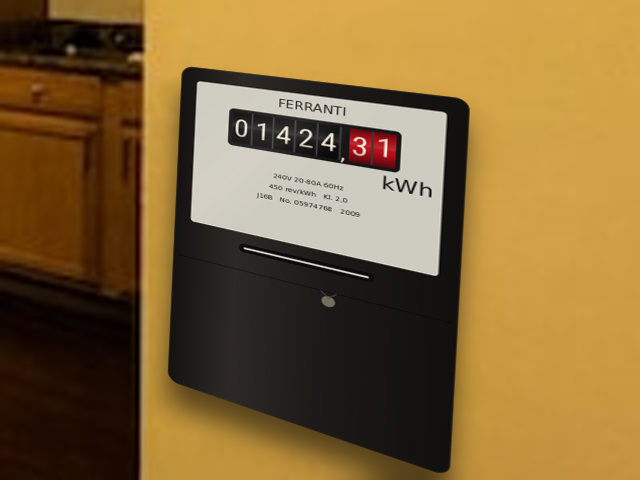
kWh 1424.31
